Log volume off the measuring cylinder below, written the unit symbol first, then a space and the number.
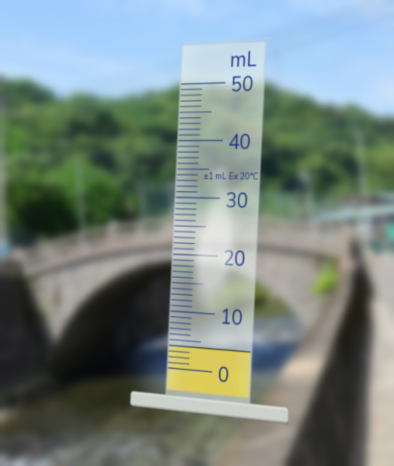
mL 4
